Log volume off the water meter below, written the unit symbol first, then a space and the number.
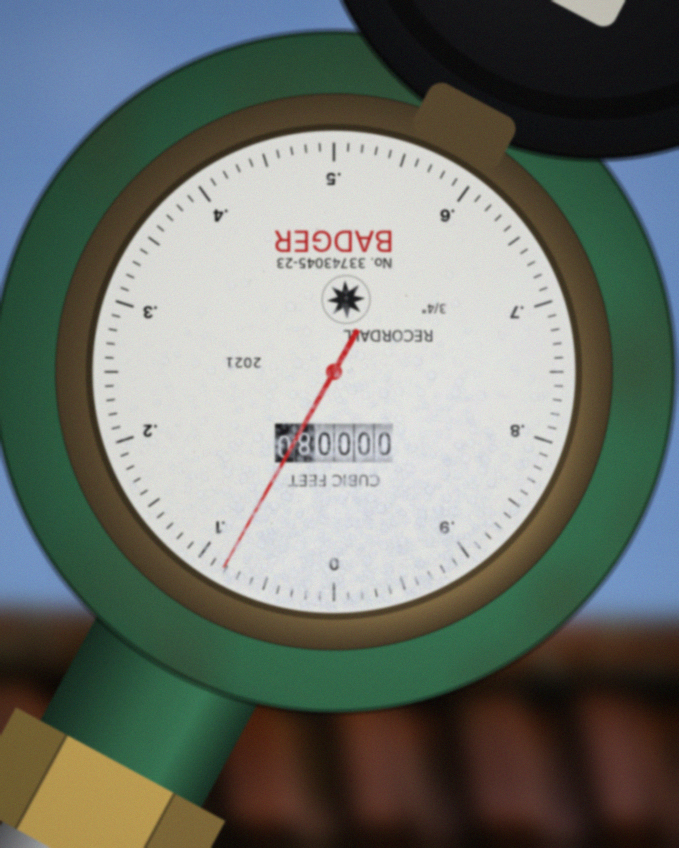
ft³ 80.08
